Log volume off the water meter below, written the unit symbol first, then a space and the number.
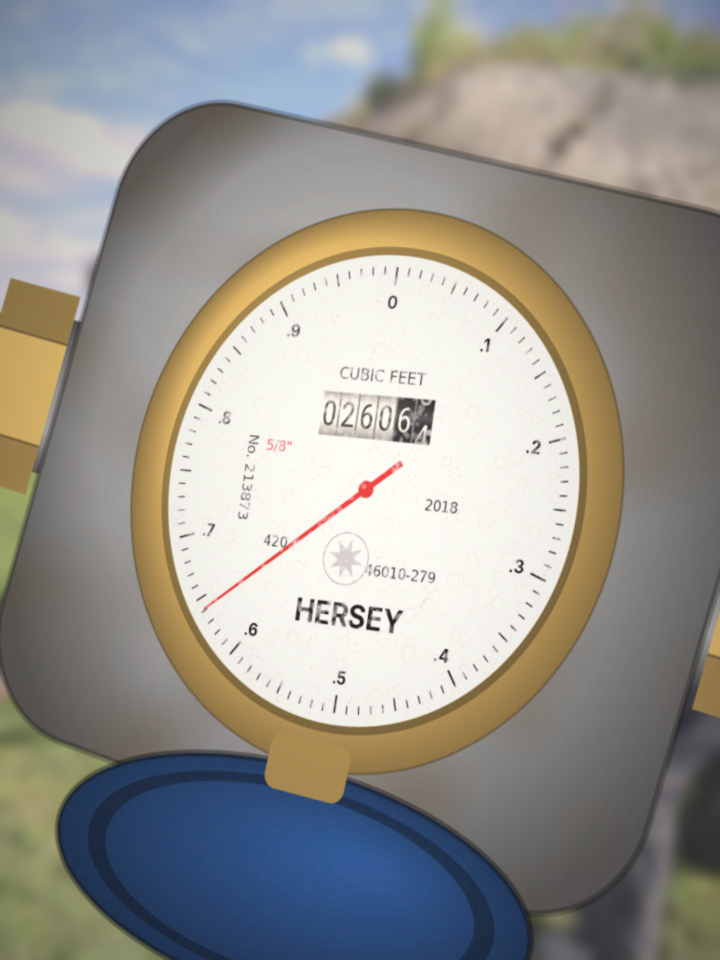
ft³ 26063.64
